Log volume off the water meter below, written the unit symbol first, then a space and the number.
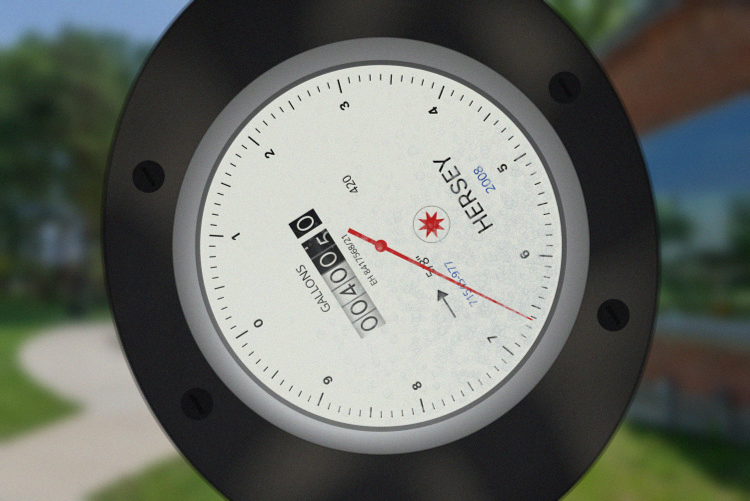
gal 40046.6
